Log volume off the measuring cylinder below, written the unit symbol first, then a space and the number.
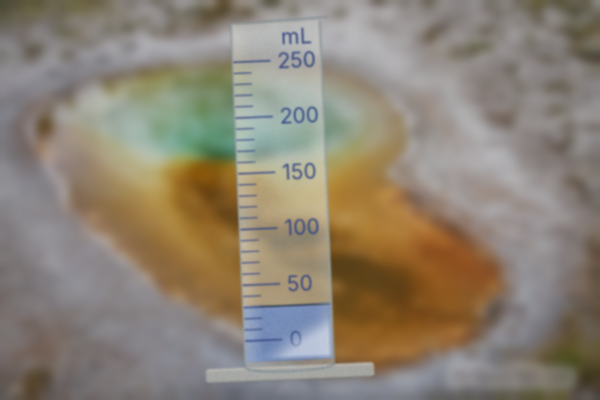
mL 30
